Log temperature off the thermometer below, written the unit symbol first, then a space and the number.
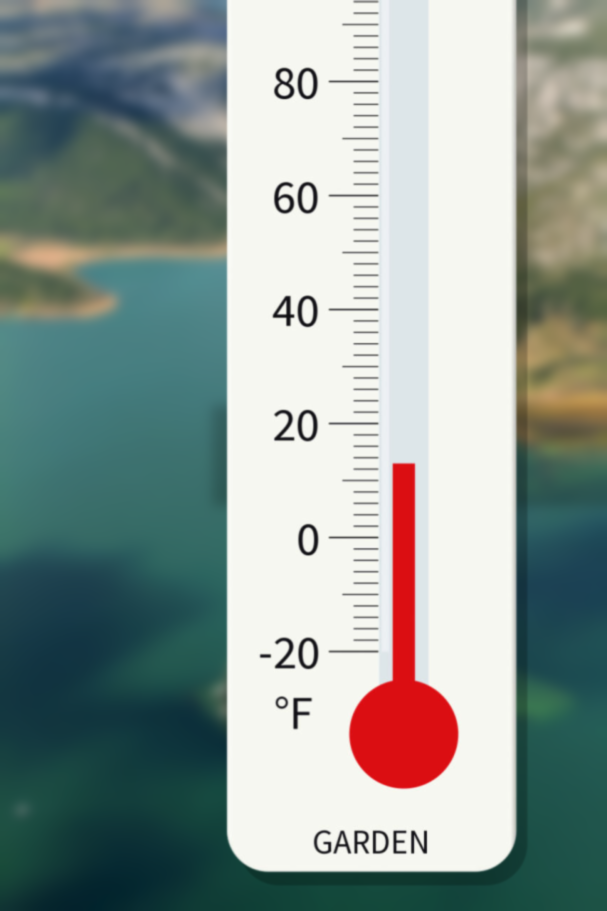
°F 13
